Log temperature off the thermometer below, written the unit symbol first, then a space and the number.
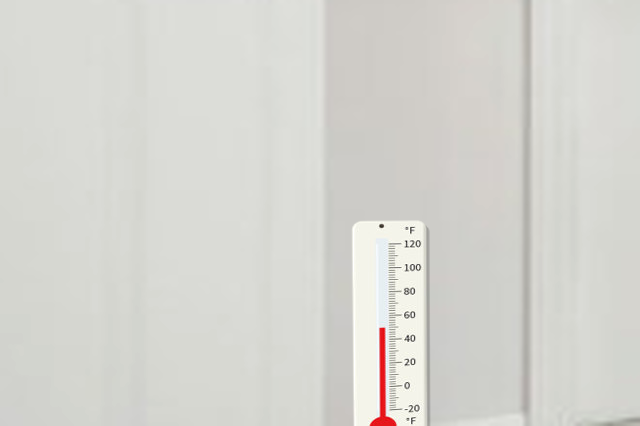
°F 50
